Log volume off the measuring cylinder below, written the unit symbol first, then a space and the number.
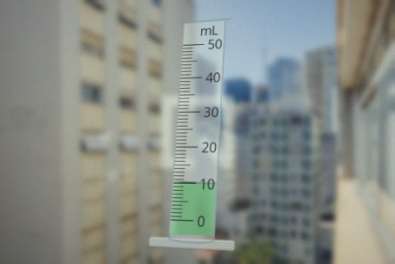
mL 10
